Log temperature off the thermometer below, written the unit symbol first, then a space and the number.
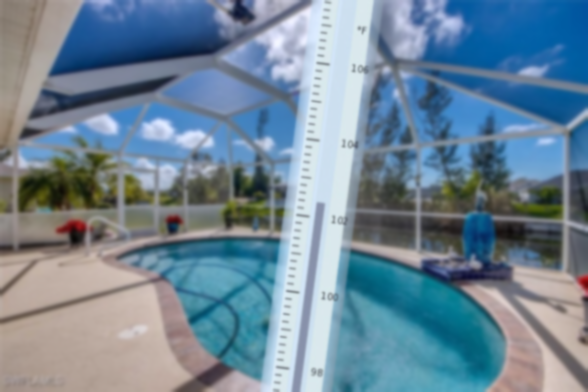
°F 102.4
